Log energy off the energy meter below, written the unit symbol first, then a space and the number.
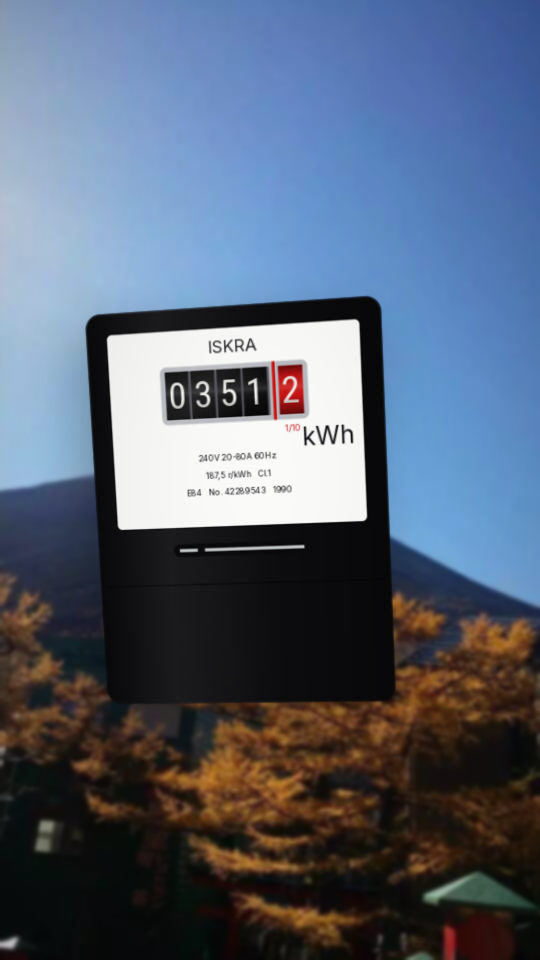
kWh 351.2
